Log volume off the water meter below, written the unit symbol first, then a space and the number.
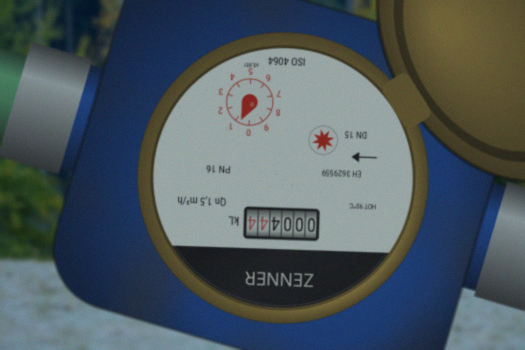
kL 4.440
